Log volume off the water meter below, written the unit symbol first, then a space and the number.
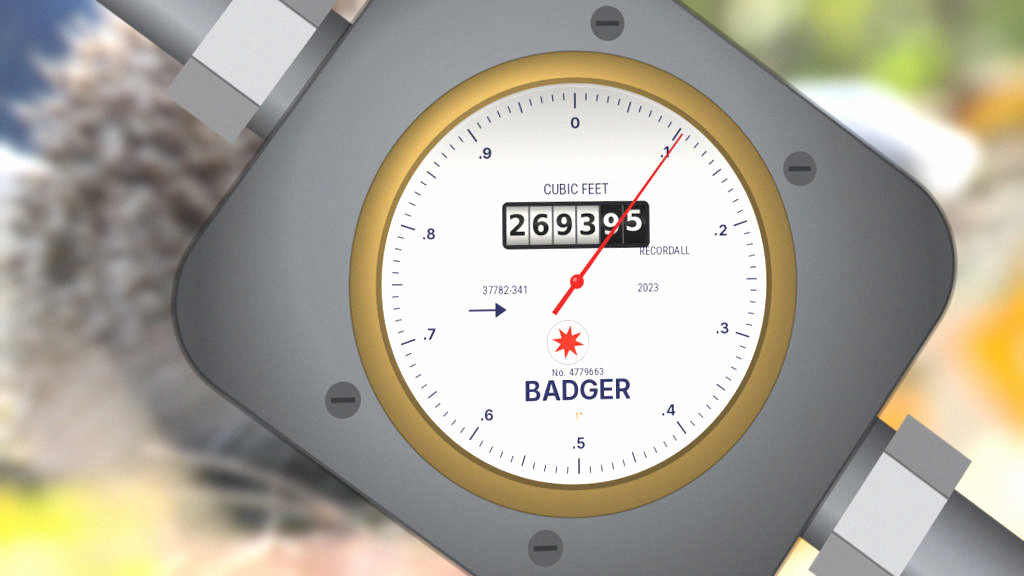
ft³ 269395.10
